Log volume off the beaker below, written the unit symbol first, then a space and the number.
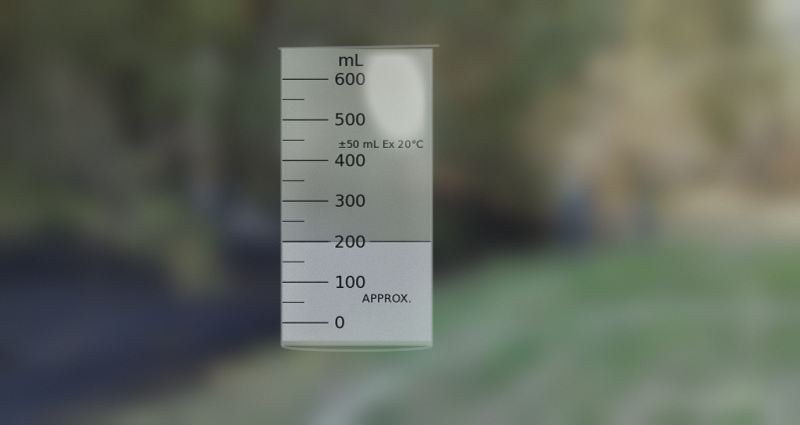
mL 200
